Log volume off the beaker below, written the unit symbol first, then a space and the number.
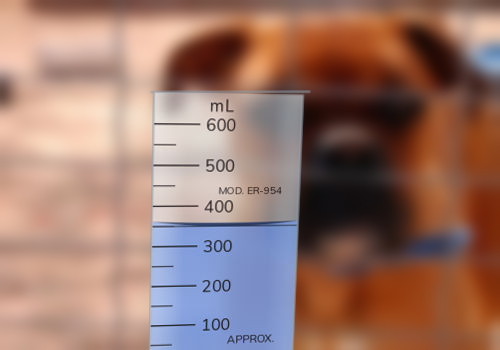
mL 350
